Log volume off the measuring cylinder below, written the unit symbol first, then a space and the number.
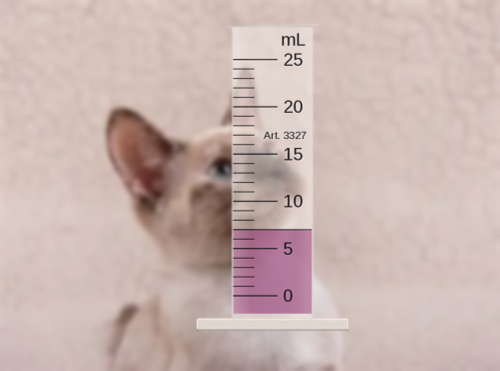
mL 7
